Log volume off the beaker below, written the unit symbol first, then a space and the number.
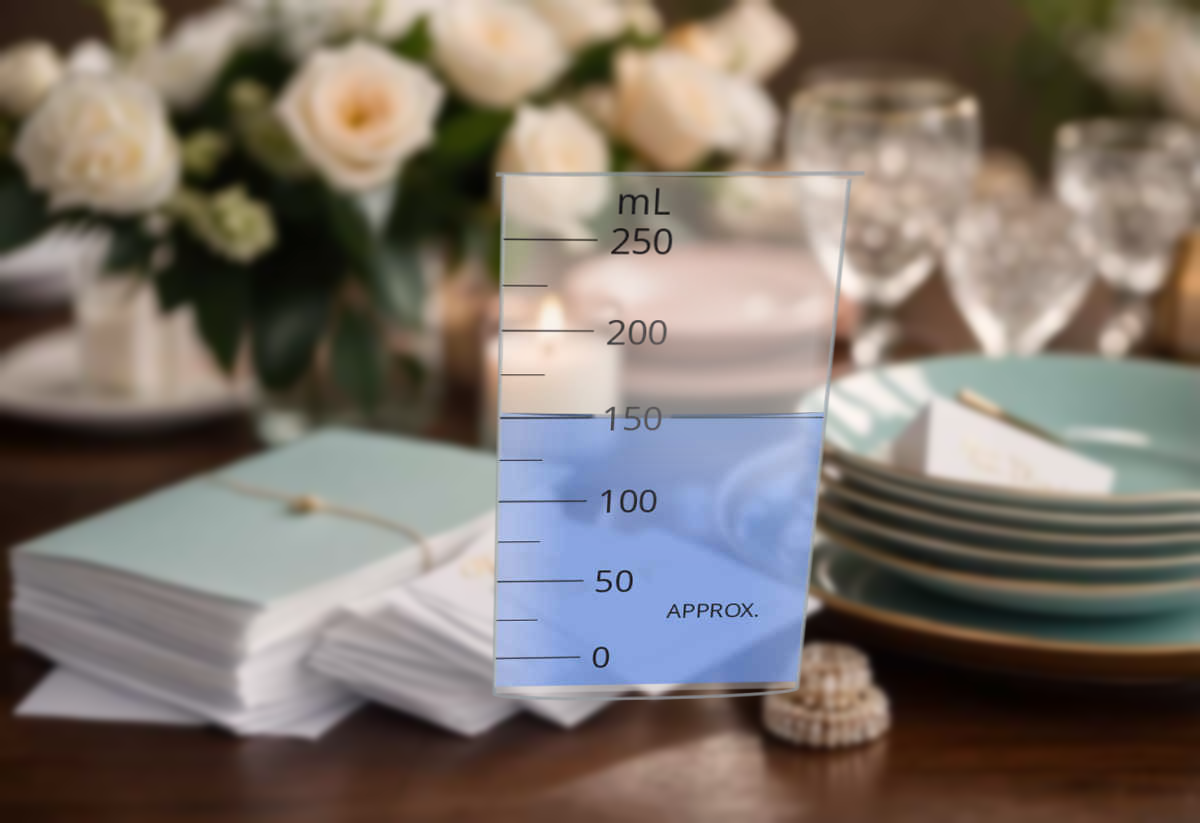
mL 150
